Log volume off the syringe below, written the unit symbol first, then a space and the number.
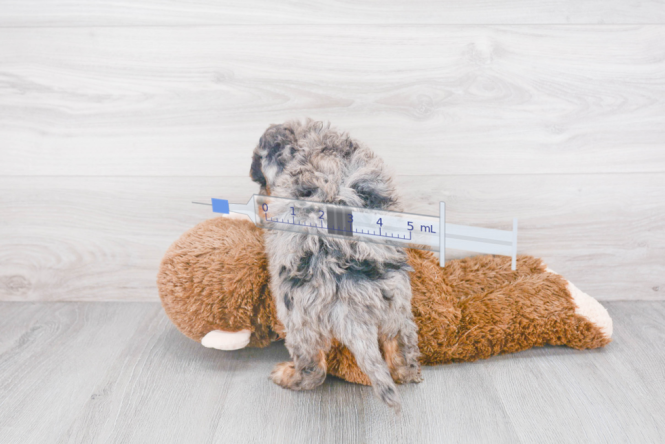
mL 2.2
